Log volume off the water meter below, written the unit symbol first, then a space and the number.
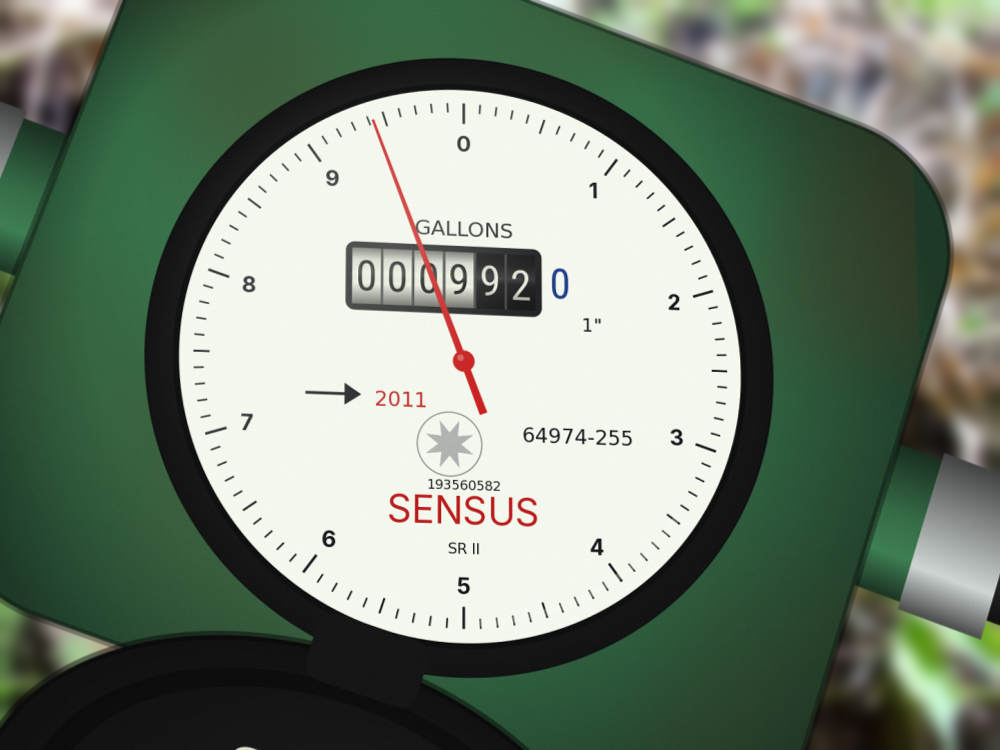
gal 9919.4
